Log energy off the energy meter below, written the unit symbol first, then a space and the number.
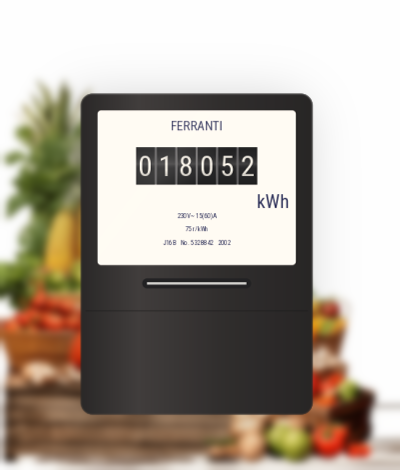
kWh 18052
